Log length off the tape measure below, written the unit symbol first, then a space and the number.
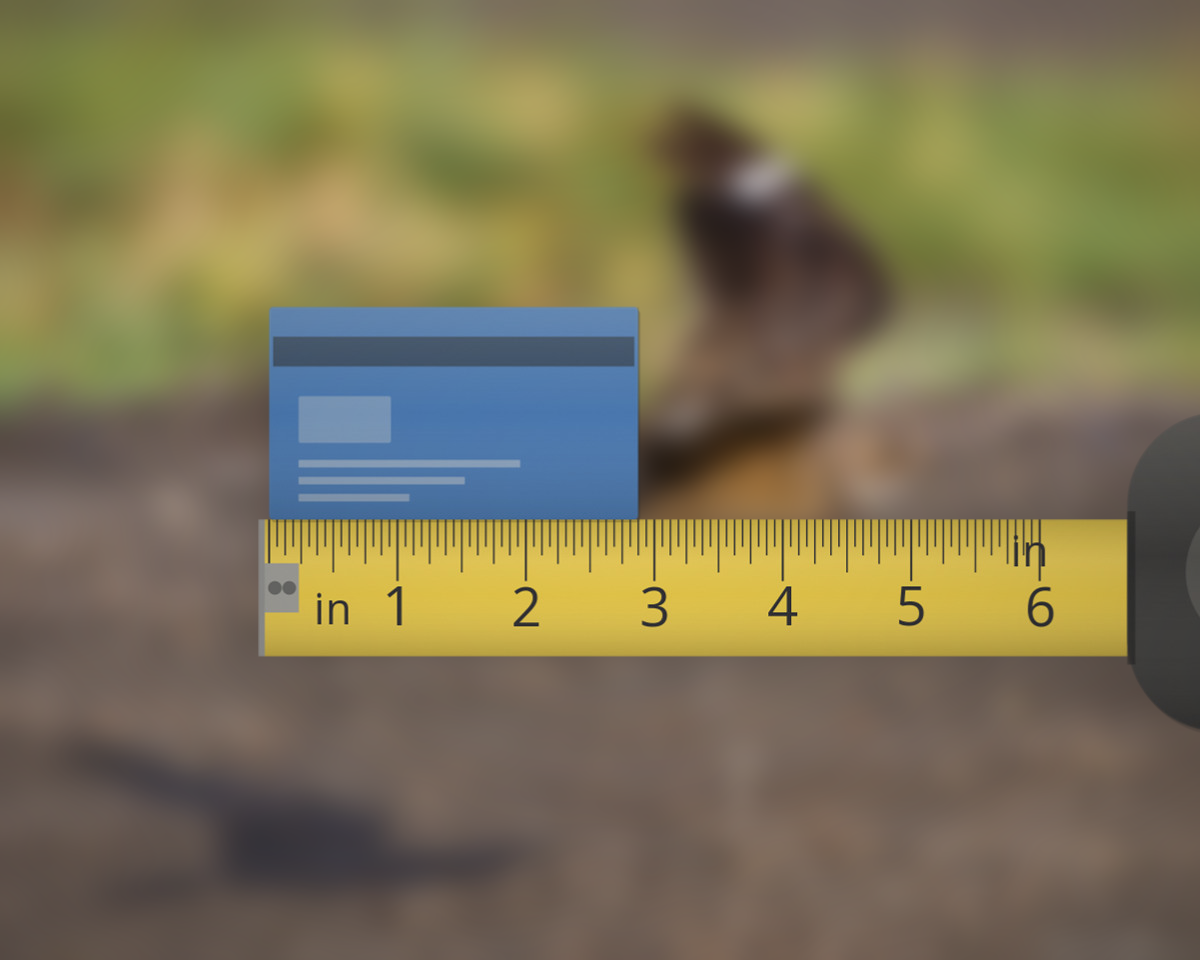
in 2.875
